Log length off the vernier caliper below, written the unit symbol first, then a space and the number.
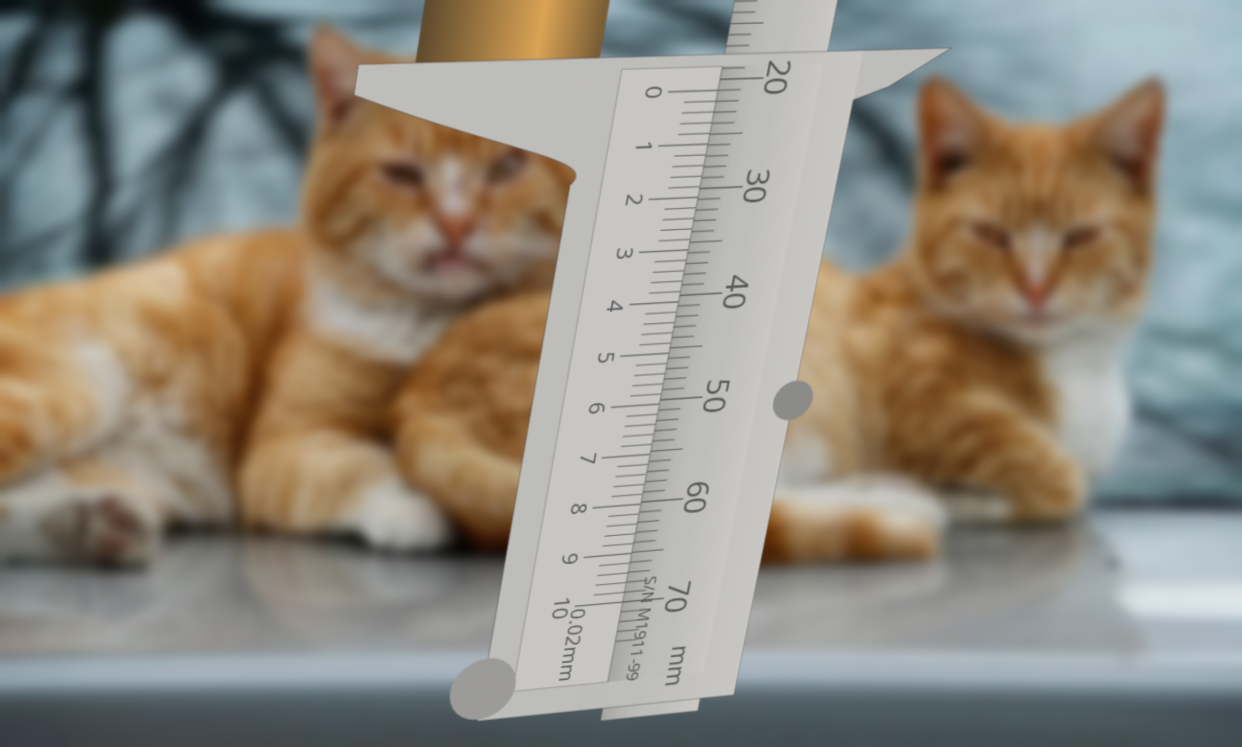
mm 21.0
